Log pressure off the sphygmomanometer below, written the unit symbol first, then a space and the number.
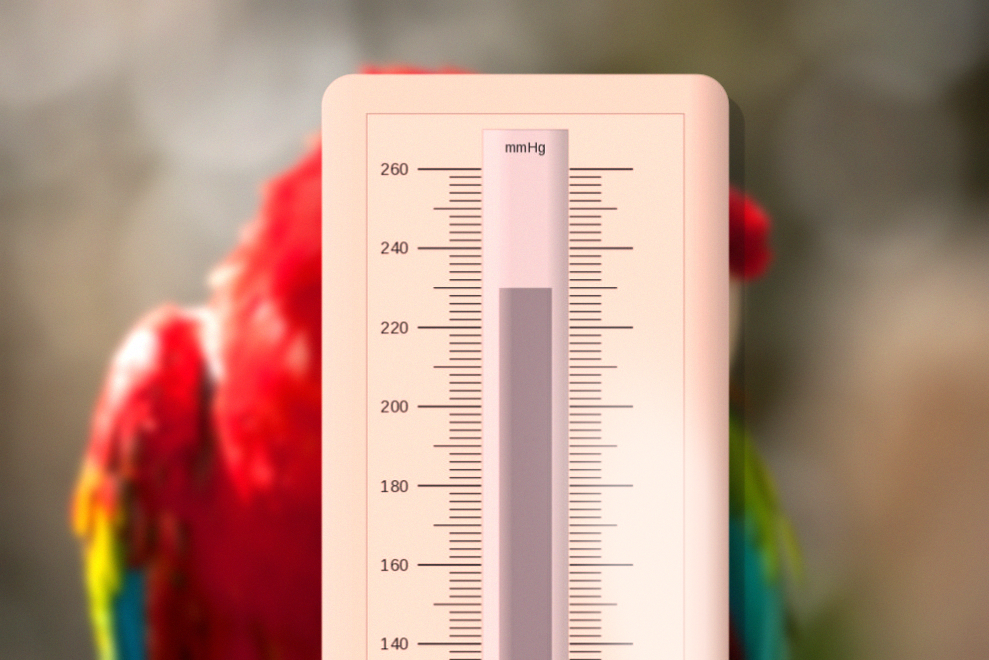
mmHg 230
